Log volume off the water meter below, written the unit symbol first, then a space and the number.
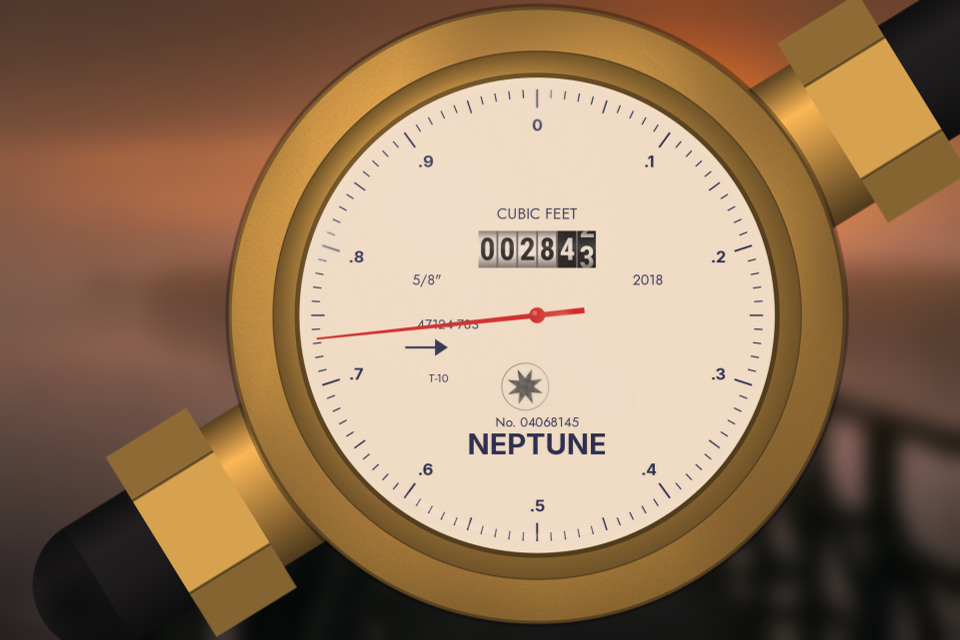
ft³ 2842.73
